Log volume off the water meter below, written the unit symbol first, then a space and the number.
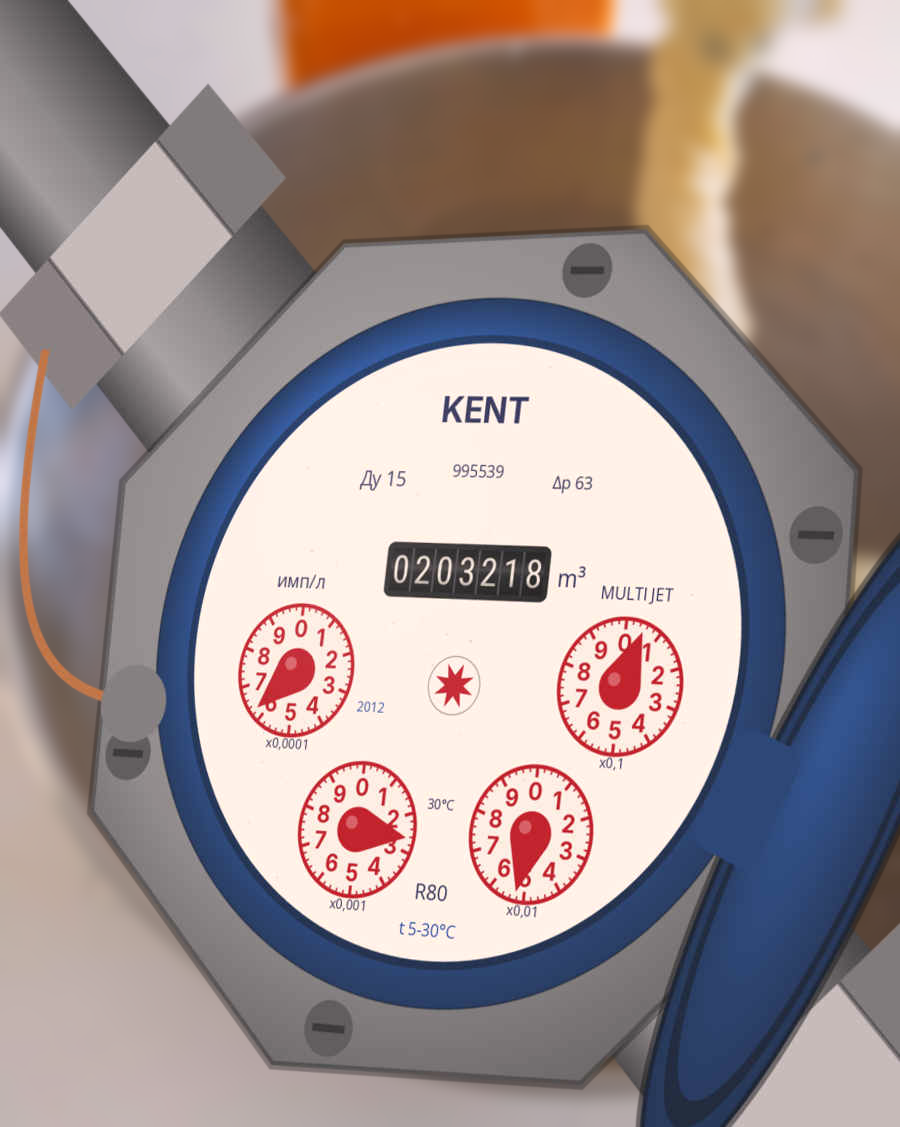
m³ 203218.0526
